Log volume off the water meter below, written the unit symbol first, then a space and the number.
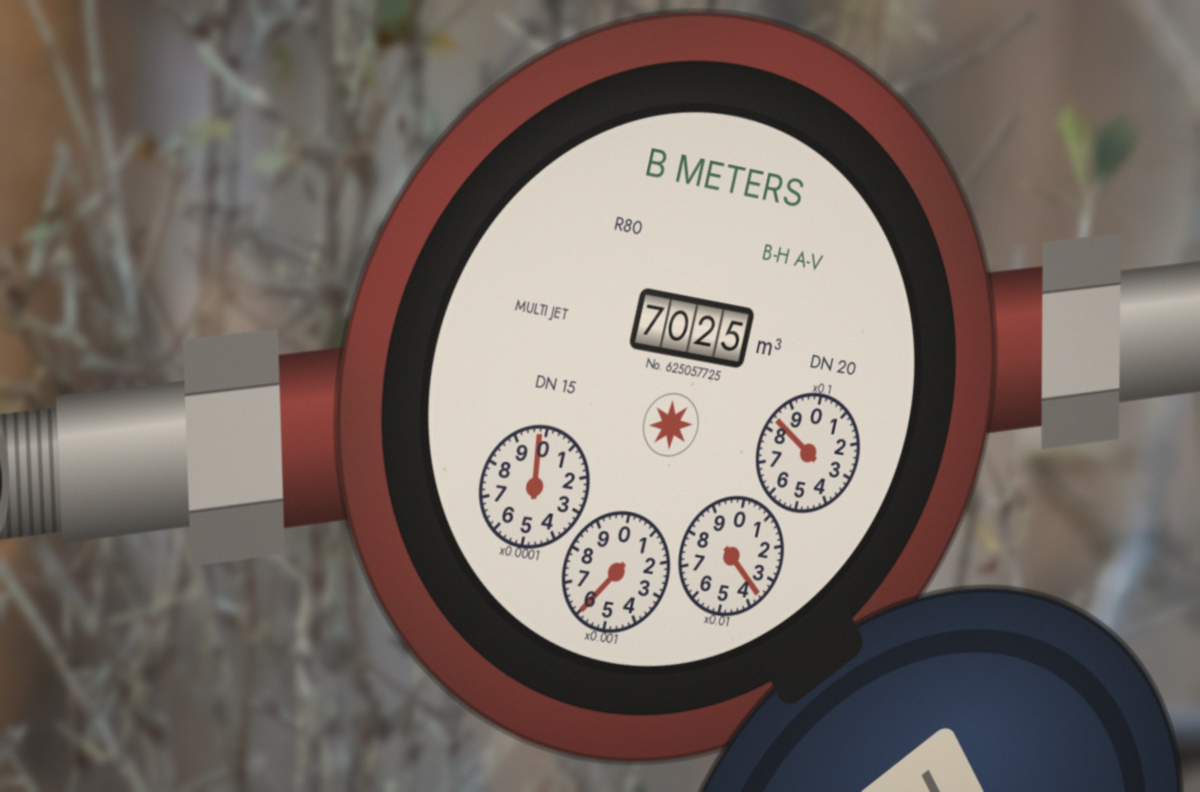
m³ 7025.8359
